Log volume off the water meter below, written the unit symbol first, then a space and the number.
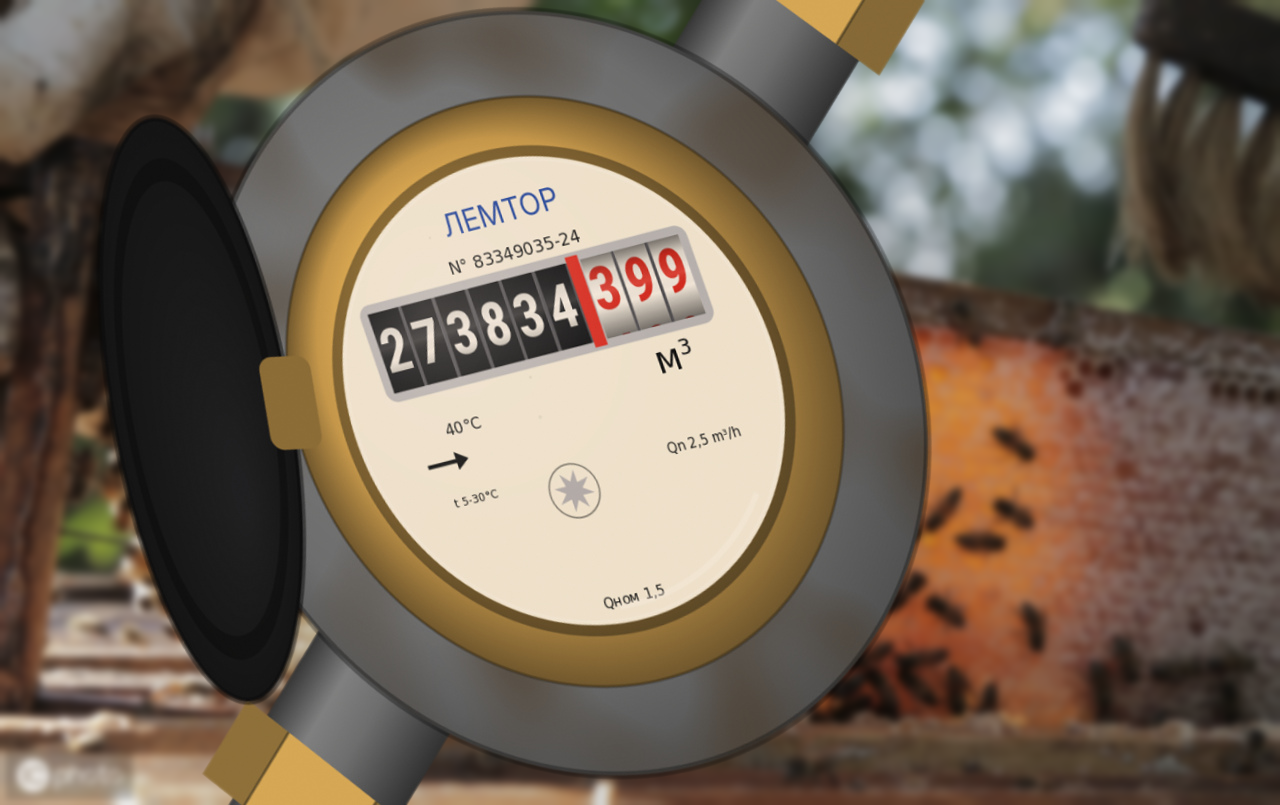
m³ 273834.399
